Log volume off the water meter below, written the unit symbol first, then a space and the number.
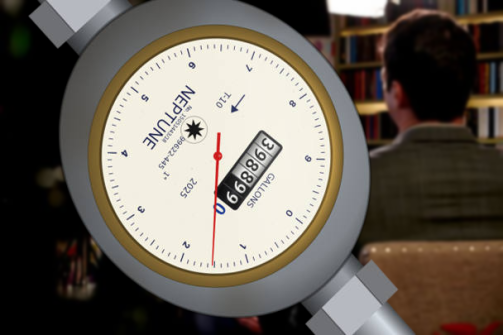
gal 3988991.5
